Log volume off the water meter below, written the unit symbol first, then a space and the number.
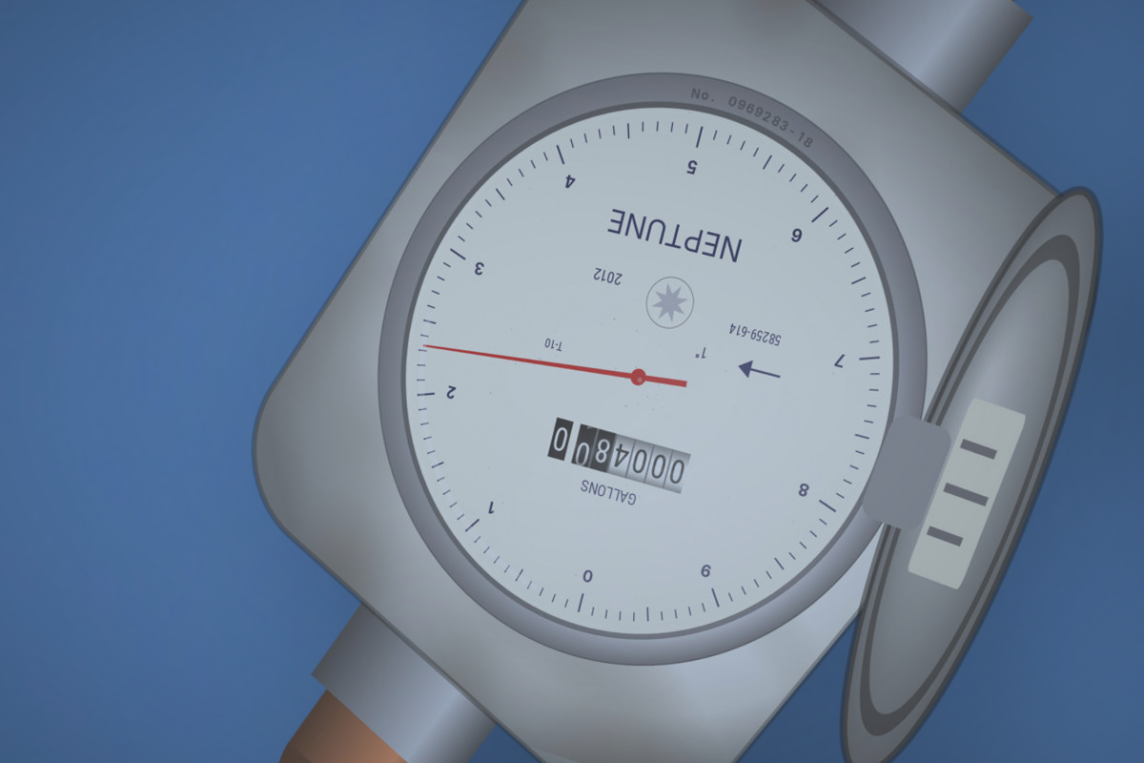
gal 4802.3
